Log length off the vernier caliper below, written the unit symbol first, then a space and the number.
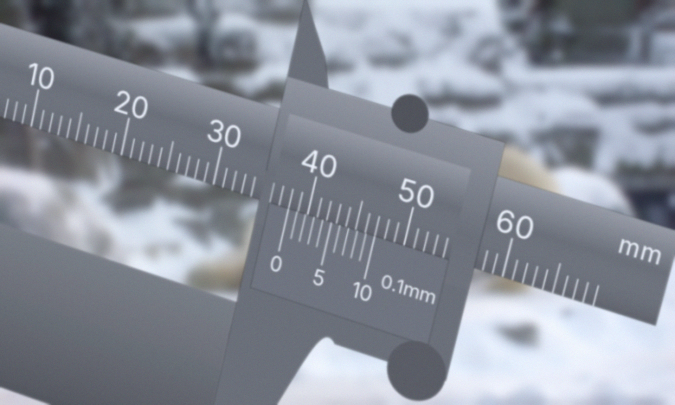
mm 38.0
